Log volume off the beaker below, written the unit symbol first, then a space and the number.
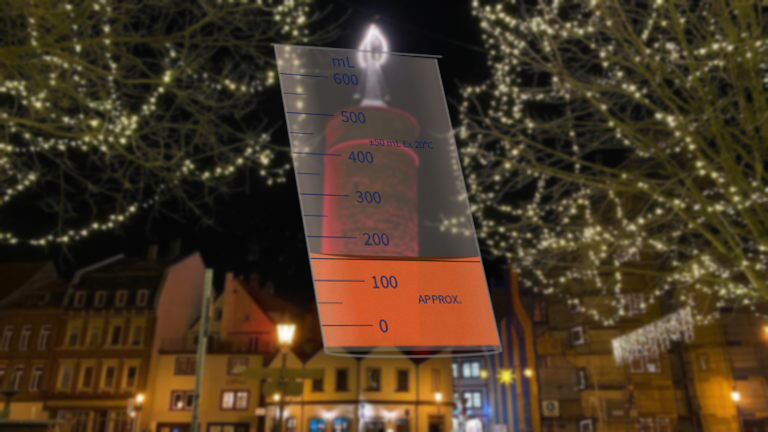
mL 150
